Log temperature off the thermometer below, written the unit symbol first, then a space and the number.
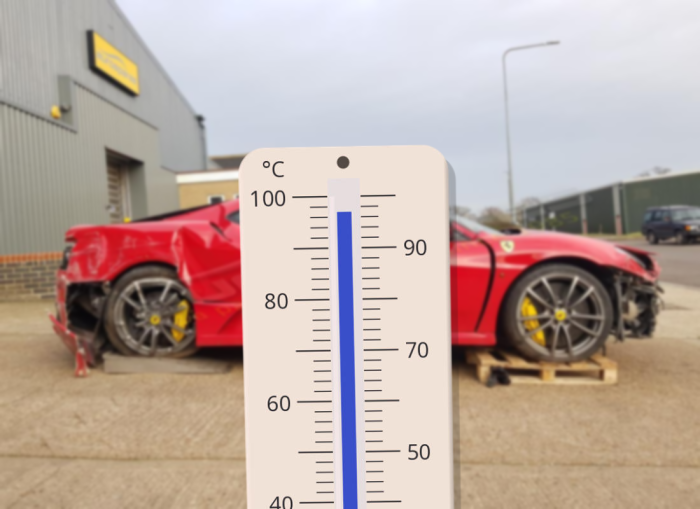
°C 97
